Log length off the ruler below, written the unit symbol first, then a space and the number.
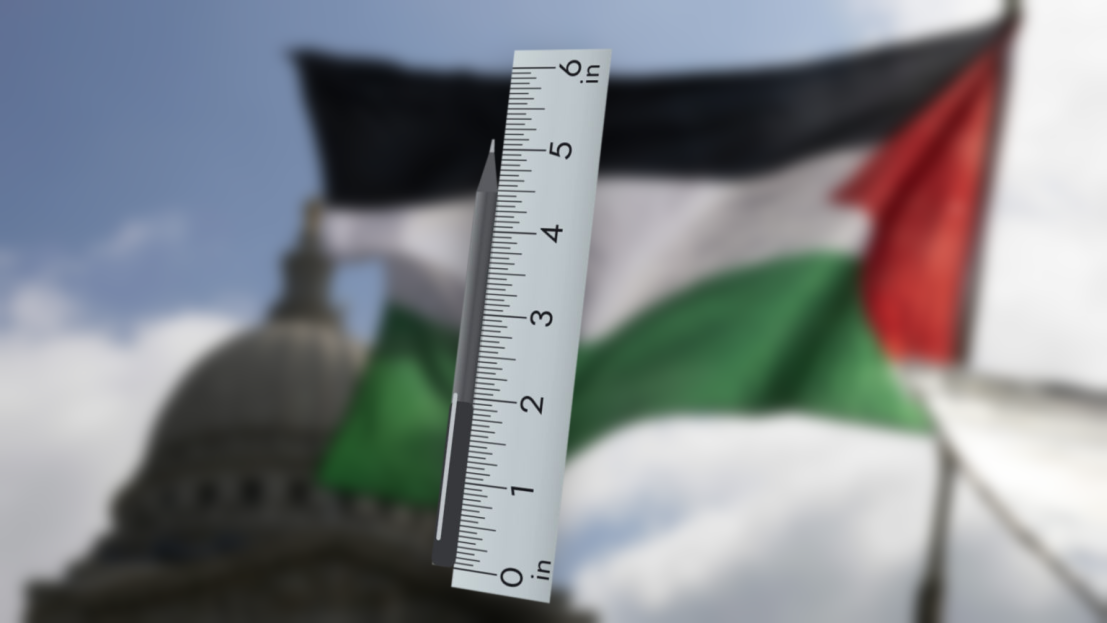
in 5.125
